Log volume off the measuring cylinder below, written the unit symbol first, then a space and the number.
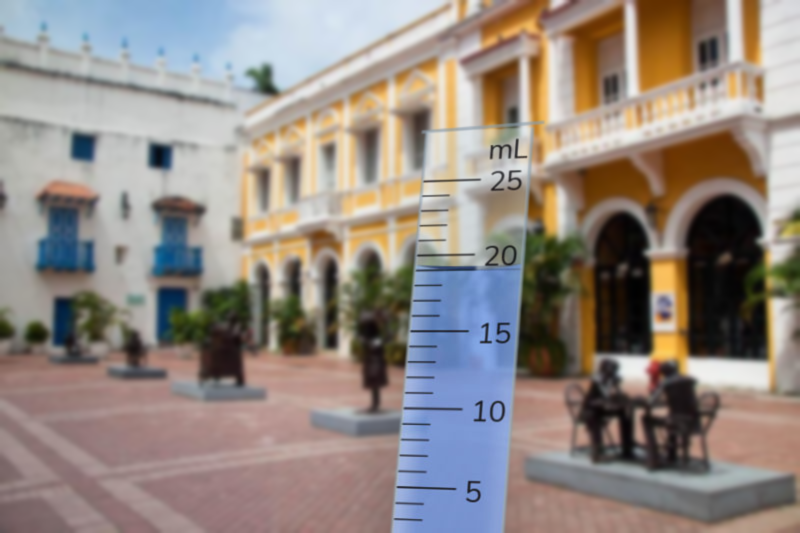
mL 19
